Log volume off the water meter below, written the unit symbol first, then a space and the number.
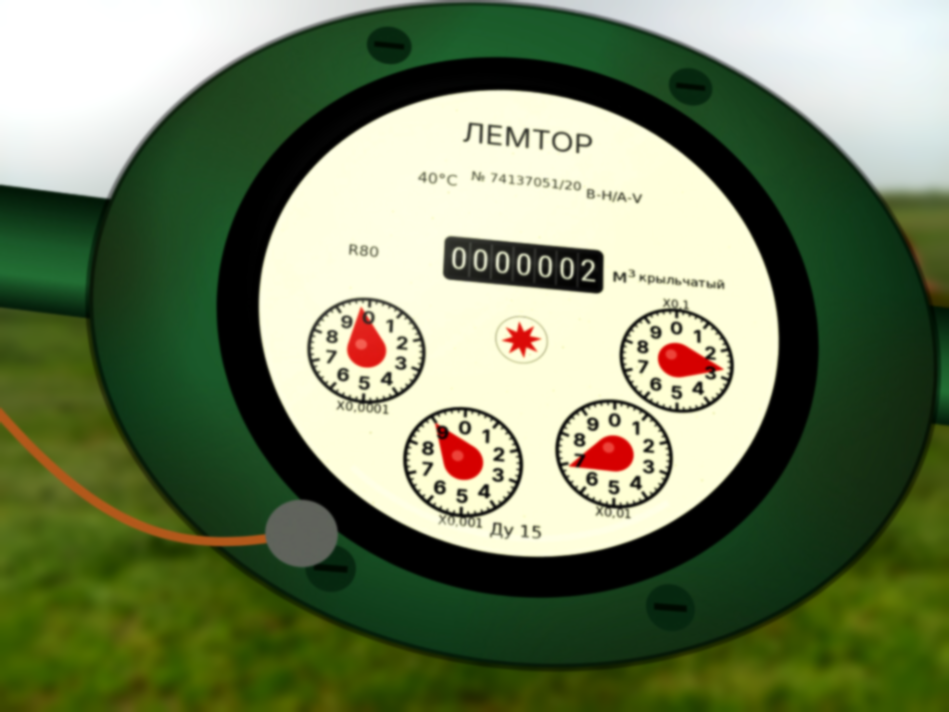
m³ 2.2689
